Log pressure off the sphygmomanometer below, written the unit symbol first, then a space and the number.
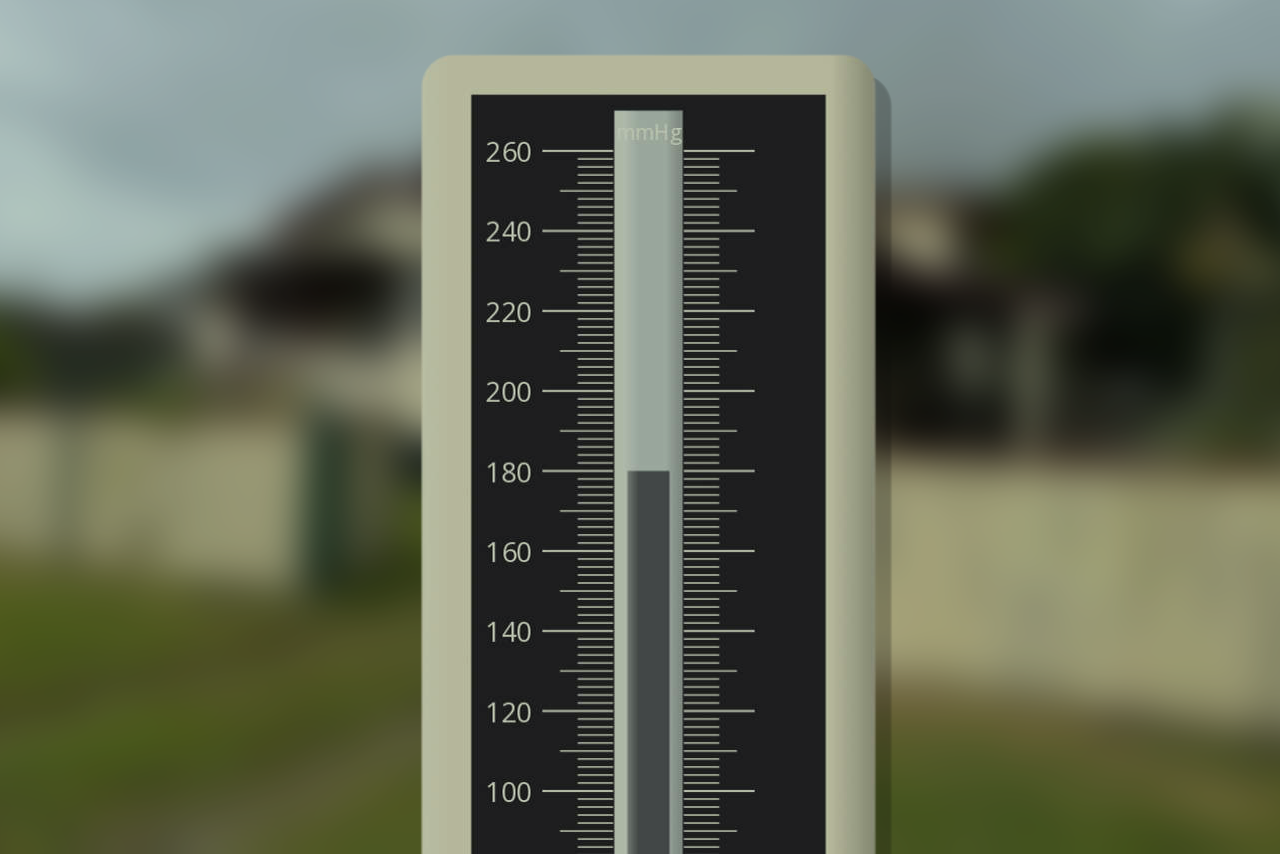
mmHg 180
